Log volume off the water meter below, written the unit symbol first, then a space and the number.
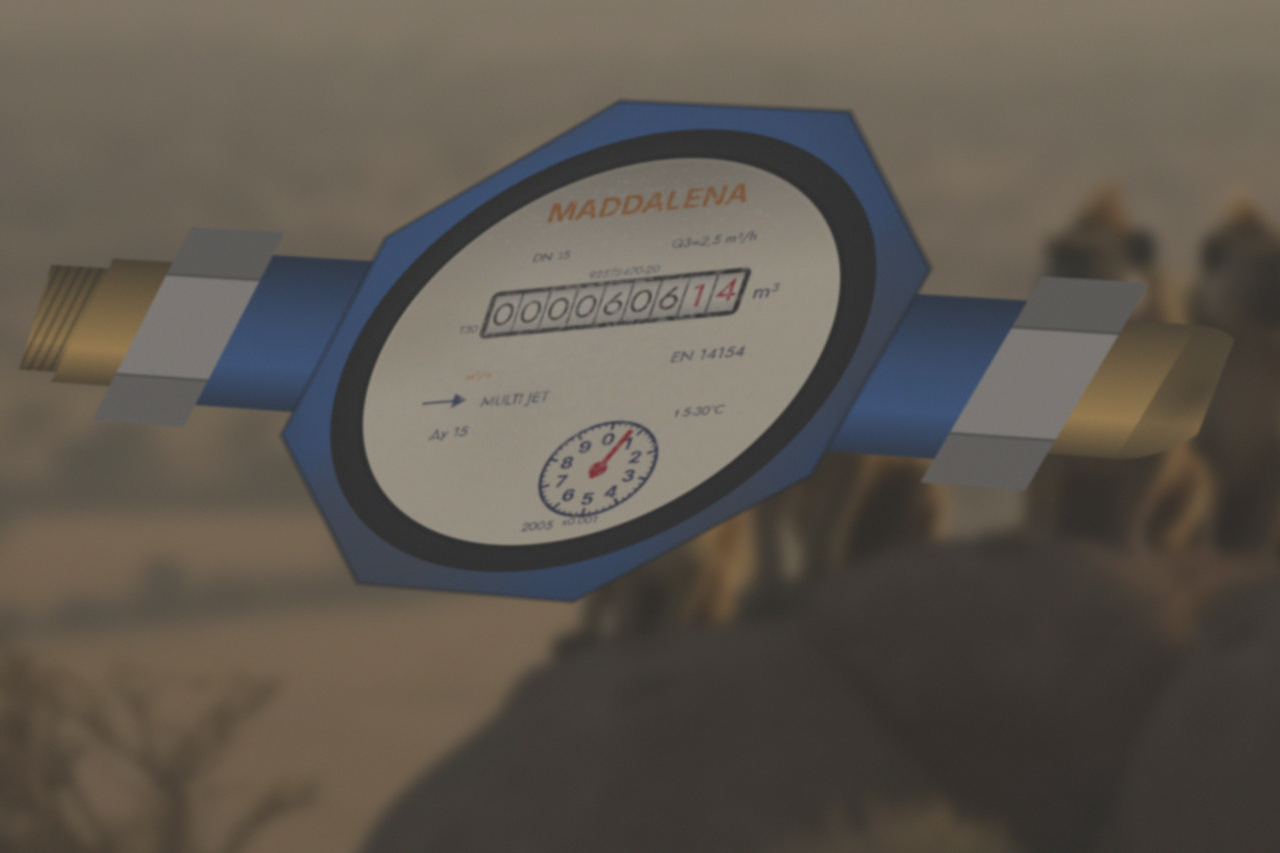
m³ 606.140
